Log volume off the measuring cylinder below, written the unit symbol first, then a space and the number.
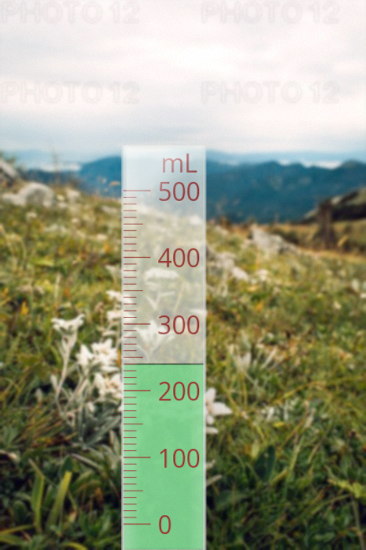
mL 240
